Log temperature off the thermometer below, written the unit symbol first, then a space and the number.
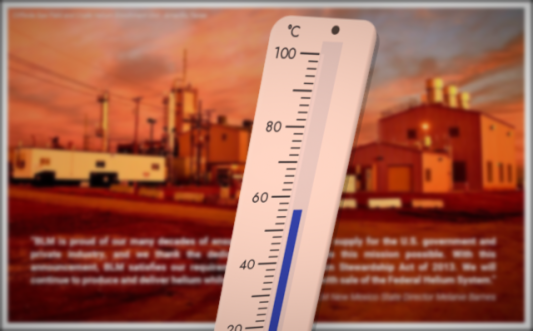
°C 56
